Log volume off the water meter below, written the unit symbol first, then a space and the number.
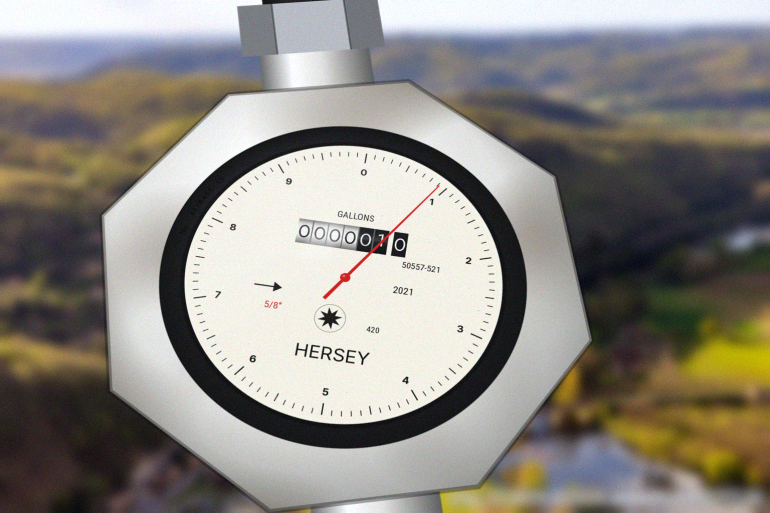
gal 10.9
